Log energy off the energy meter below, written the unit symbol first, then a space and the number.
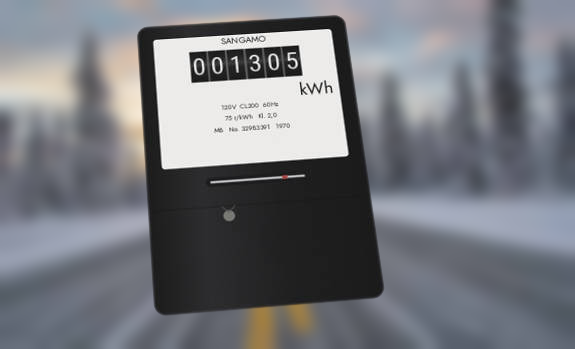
kWh 1305
